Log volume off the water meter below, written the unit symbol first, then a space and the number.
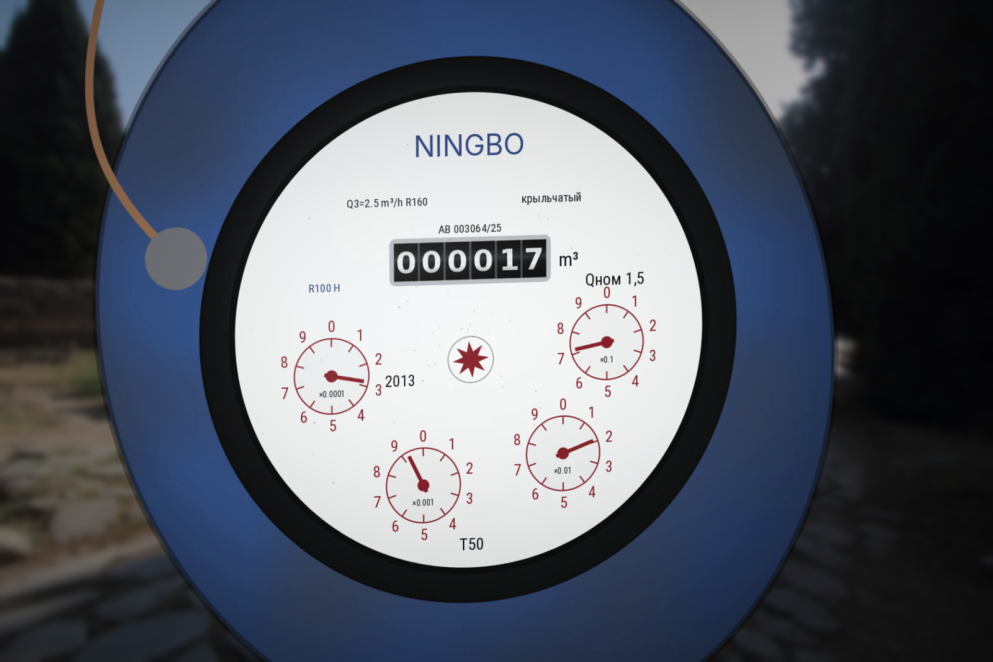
m³ 17.7192
